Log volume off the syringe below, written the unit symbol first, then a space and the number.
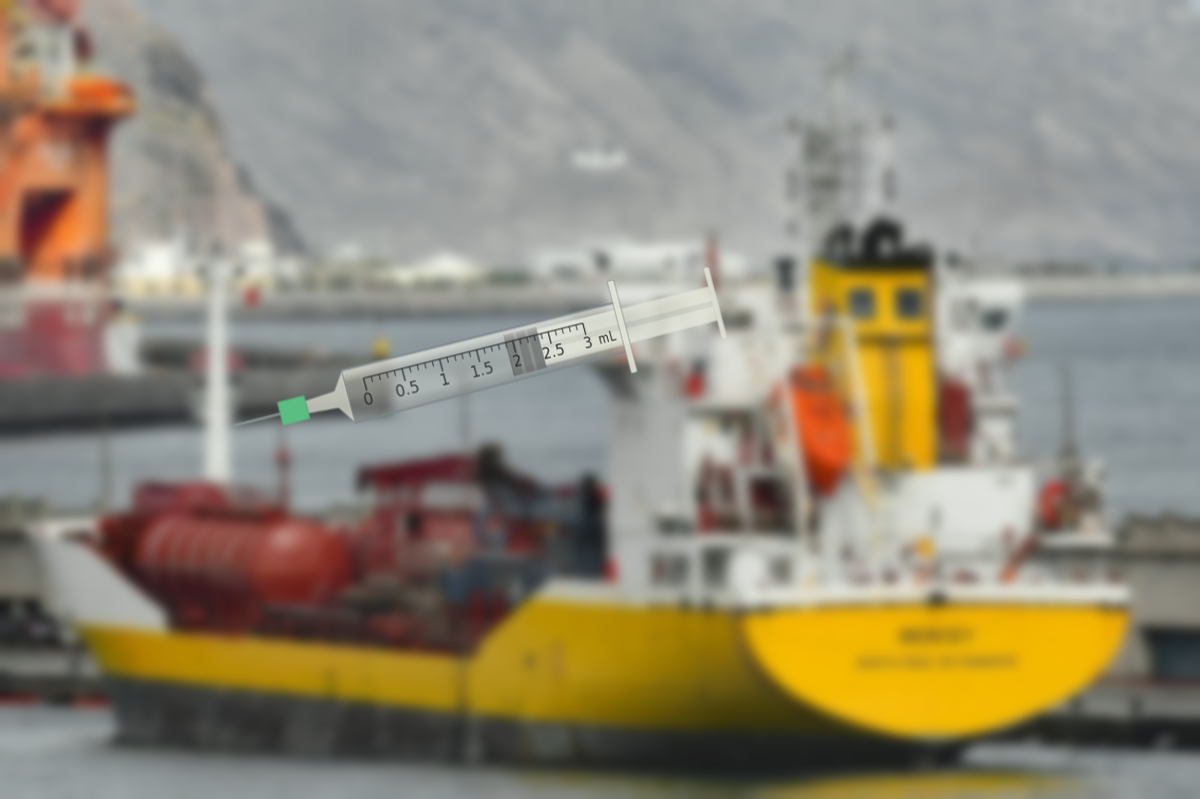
mL 1.9
